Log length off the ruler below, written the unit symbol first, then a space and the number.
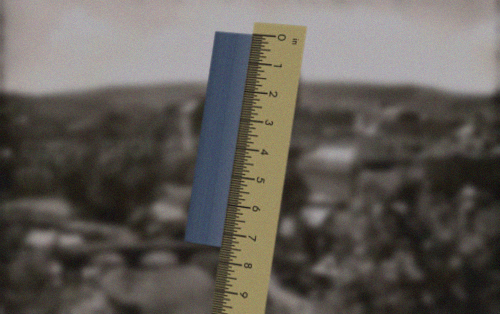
in 7.5
